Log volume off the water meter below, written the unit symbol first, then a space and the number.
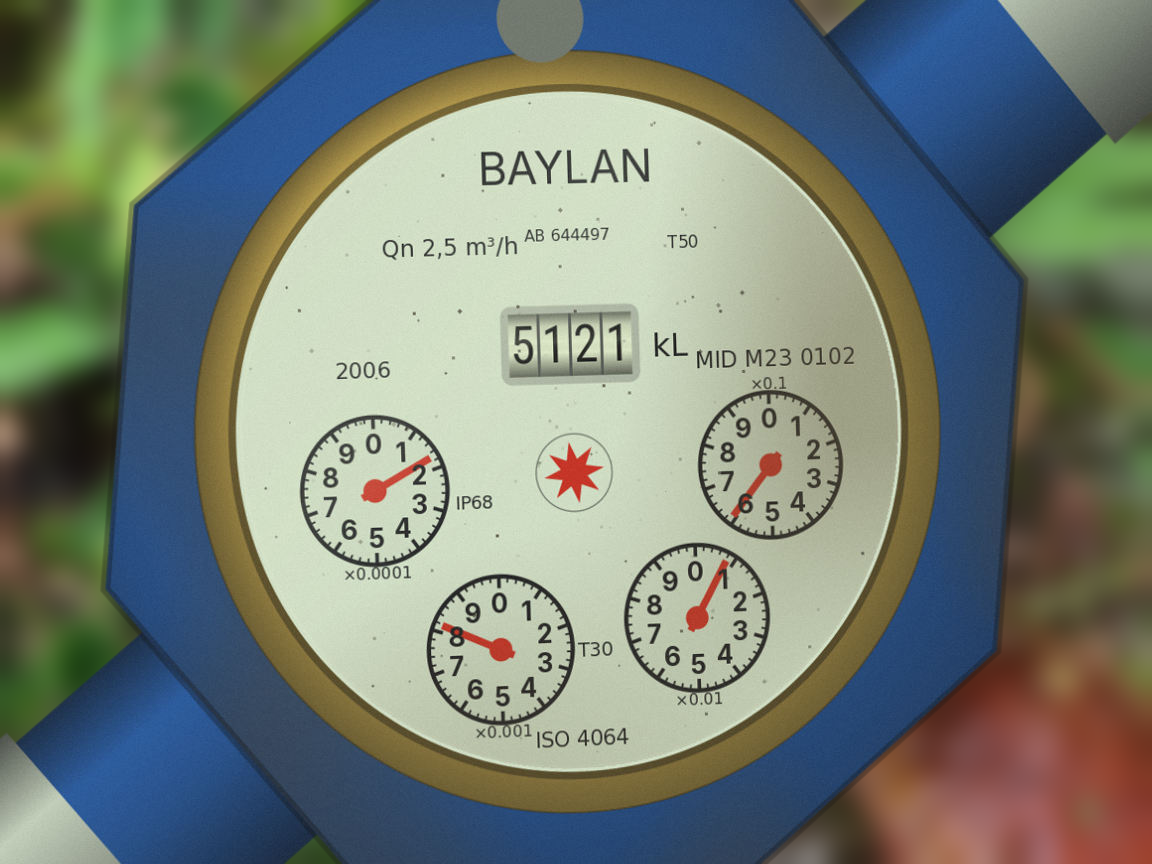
kL 5121.6081
